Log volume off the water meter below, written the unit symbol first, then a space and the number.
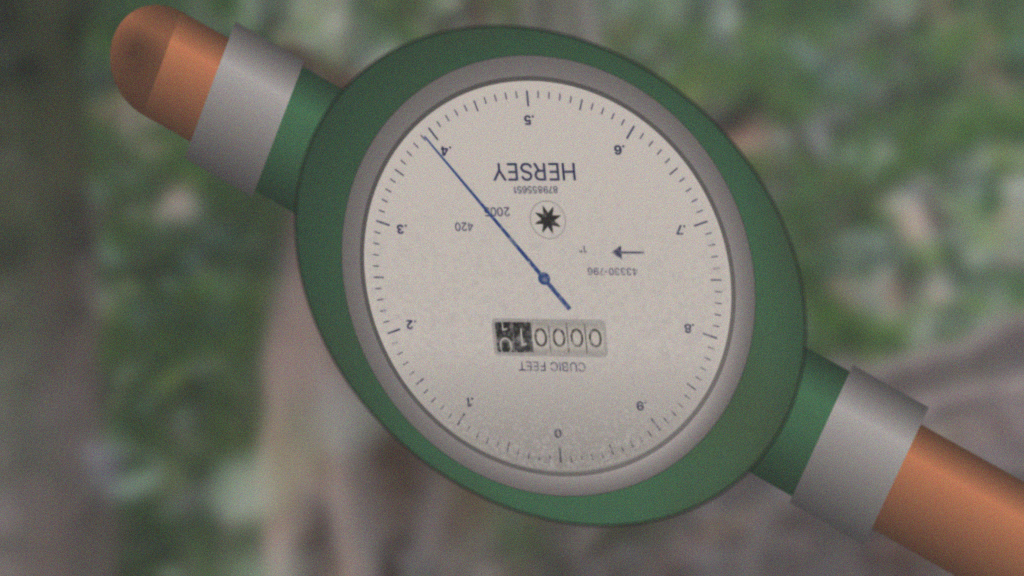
ft³ 10.39
